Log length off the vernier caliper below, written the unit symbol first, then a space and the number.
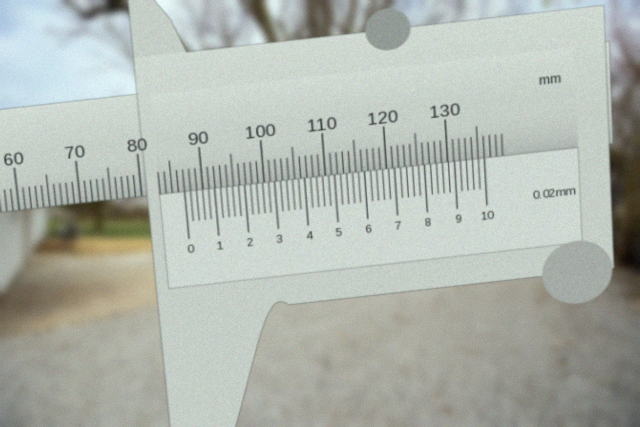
mm 87.0
